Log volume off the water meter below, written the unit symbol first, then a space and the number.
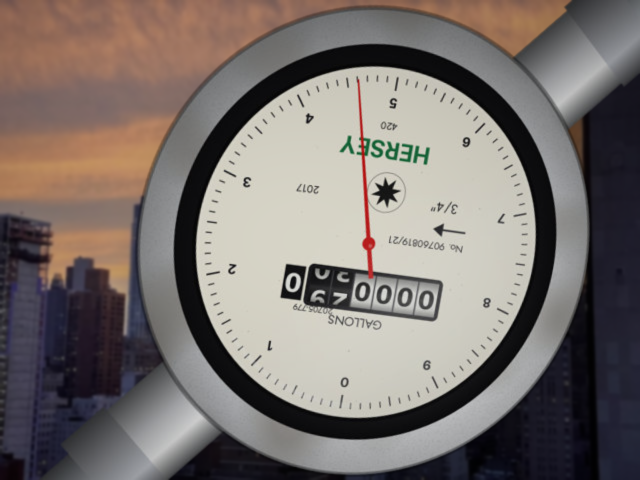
gal 294.6
